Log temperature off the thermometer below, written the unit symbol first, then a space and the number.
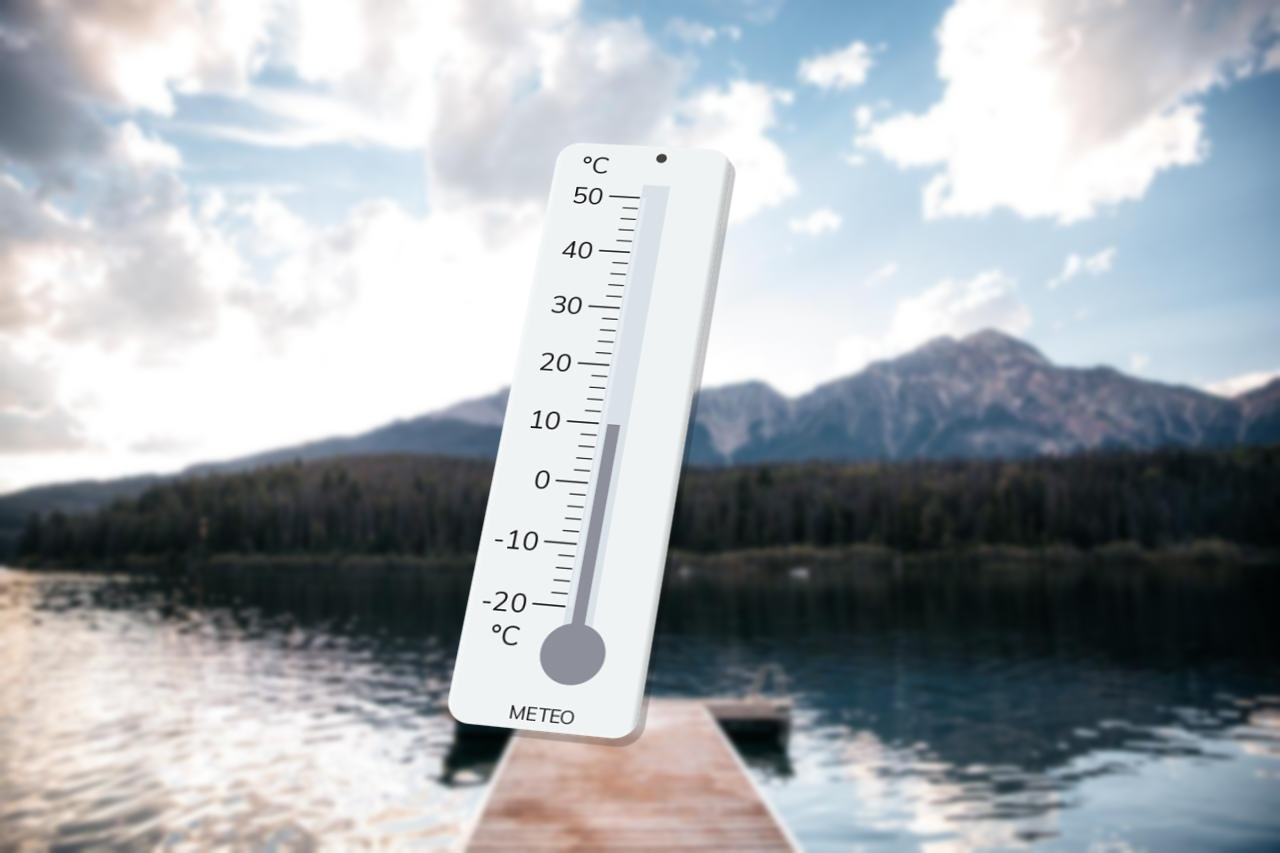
°C 10
